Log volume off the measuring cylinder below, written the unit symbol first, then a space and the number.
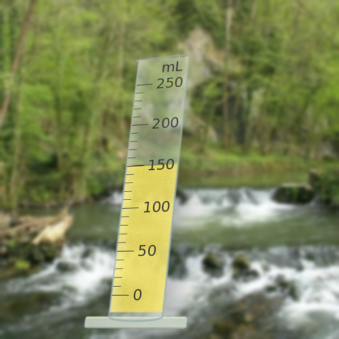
mL 150
